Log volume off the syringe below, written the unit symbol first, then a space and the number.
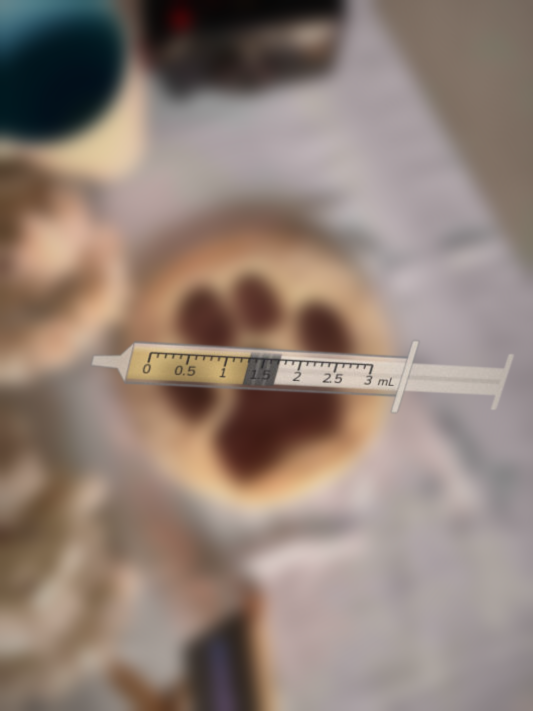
mL 1.3
